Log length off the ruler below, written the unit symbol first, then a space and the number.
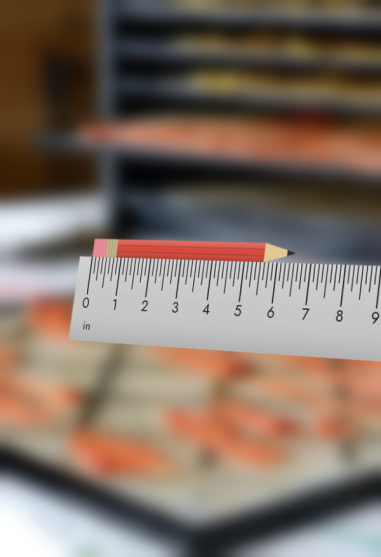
in 6.5
